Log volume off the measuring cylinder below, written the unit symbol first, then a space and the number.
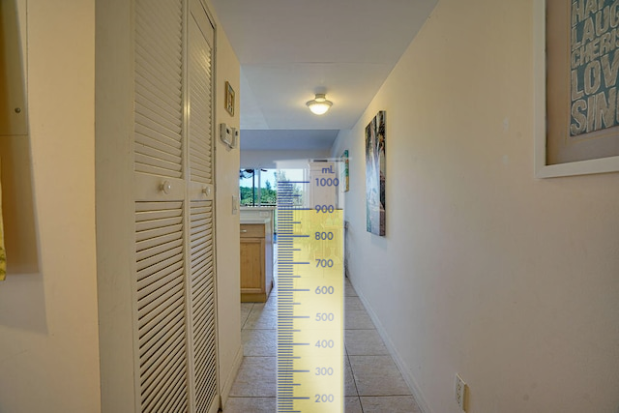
mL 900
